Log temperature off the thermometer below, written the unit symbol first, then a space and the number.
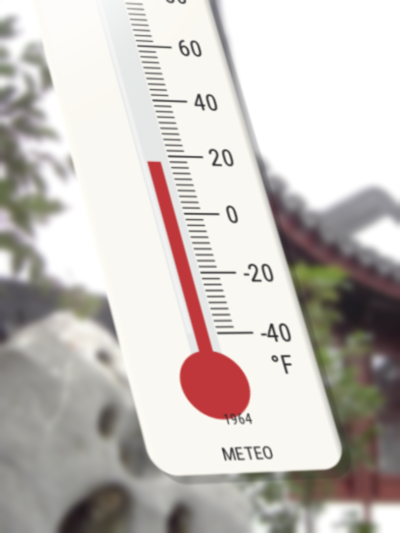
°F 18
